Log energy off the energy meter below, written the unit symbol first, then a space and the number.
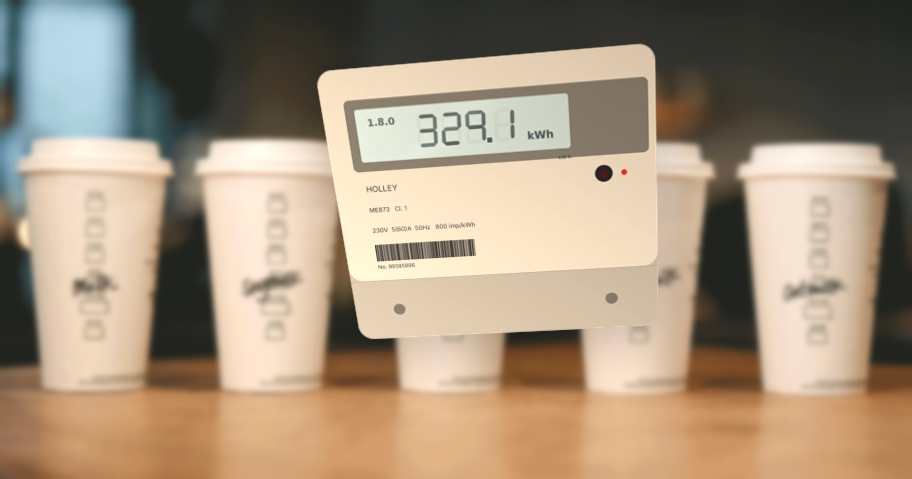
kWh 329.1
